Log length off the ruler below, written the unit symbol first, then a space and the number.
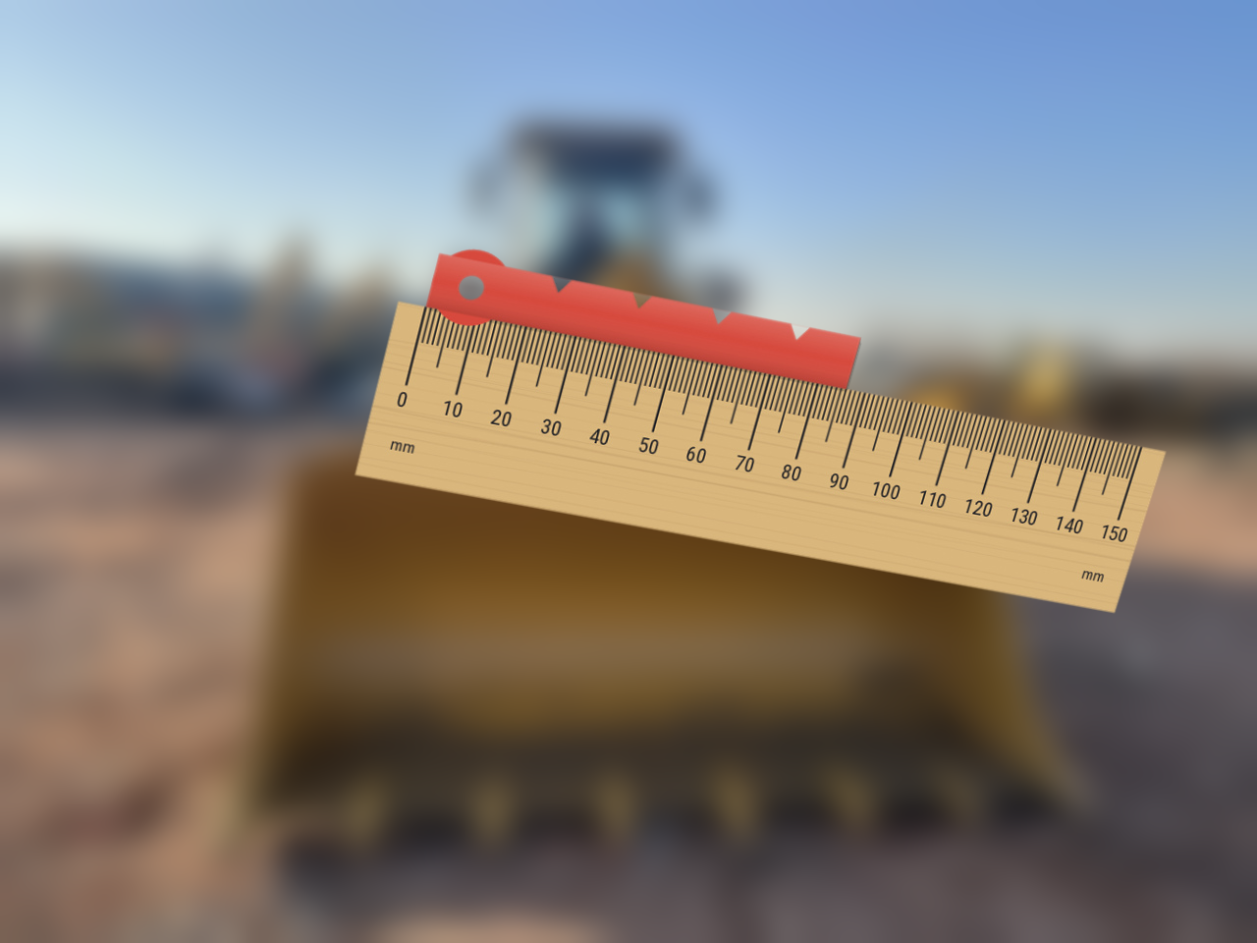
mm 86
